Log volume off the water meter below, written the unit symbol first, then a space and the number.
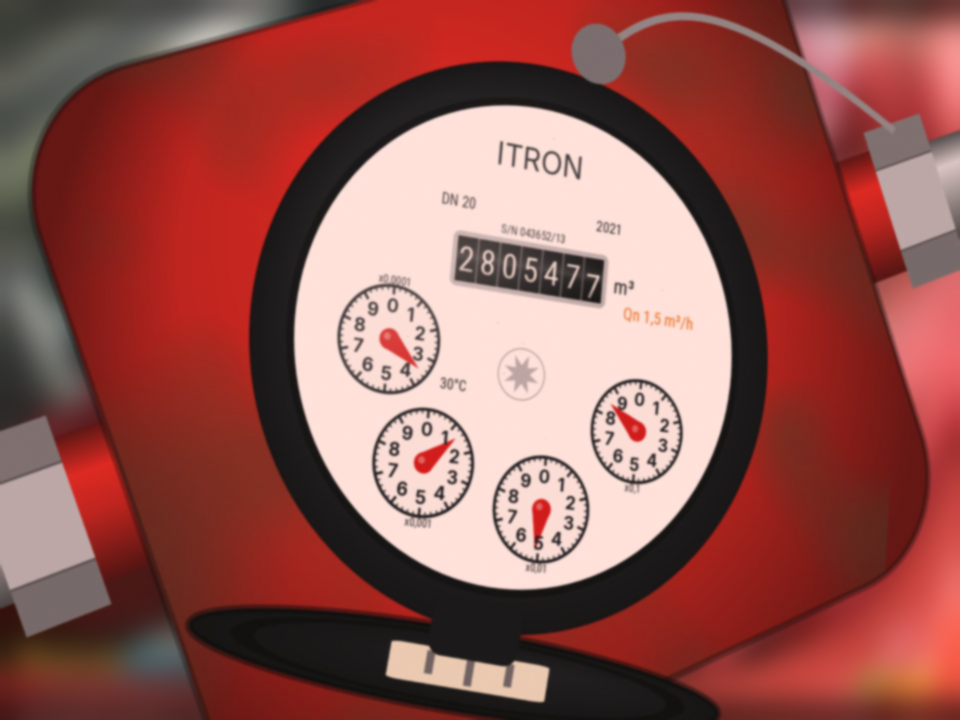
m³ 2805476.8513
